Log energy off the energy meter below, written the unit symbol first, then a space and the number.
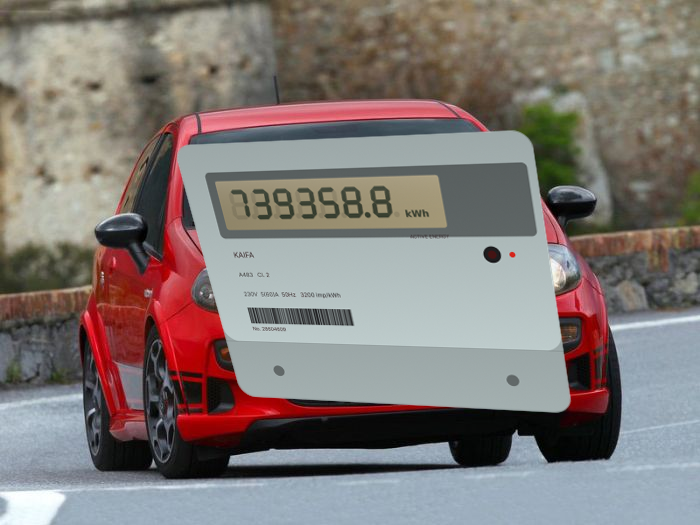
kWh 739358.8
